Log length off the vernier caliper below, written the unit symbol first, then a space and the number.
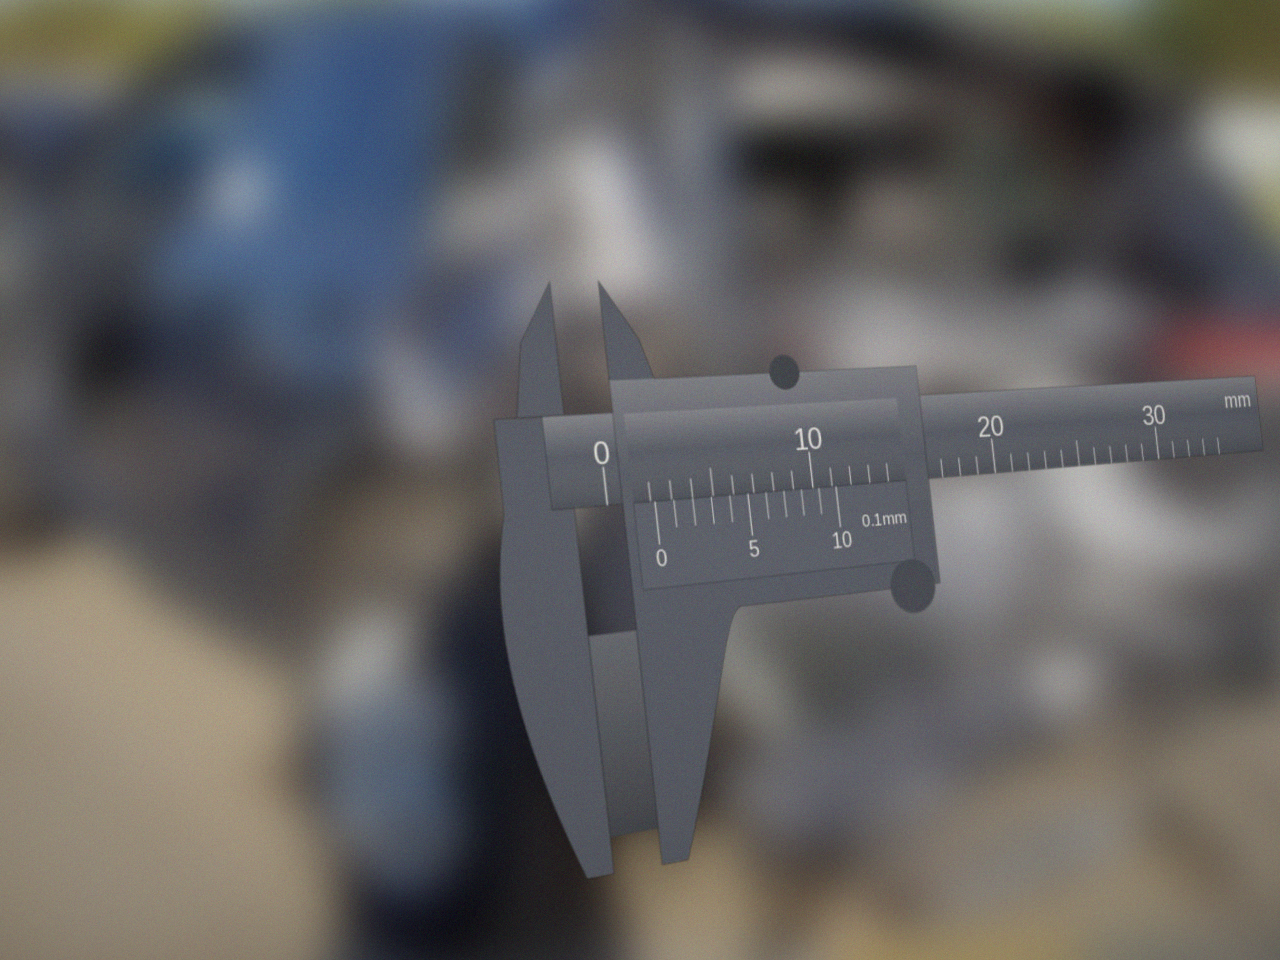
mm 2.2
